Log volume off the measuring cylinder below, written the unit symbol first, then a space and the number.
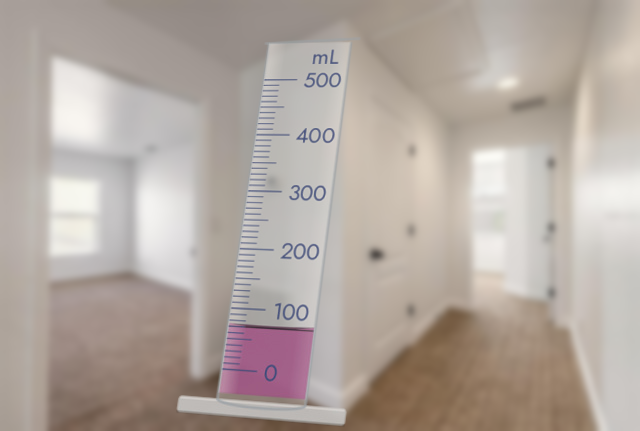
mL 70
